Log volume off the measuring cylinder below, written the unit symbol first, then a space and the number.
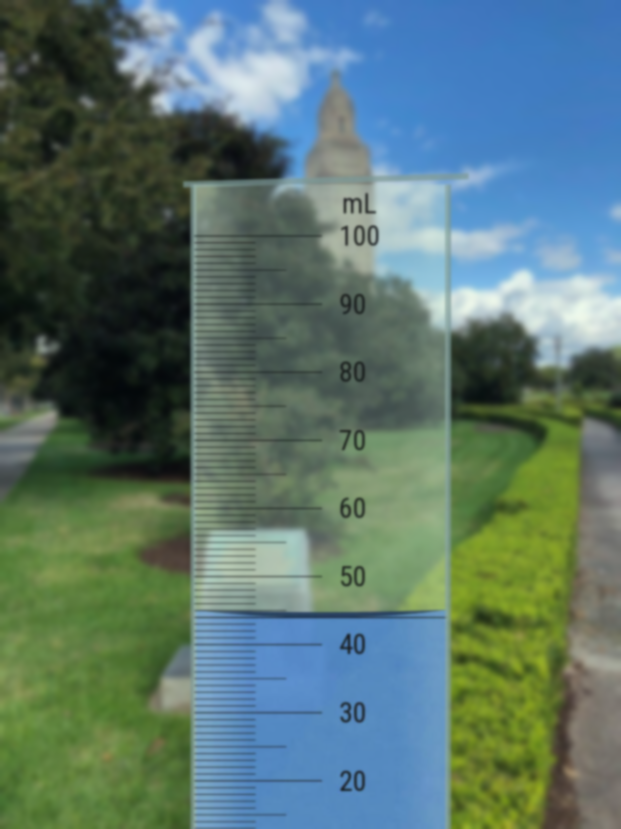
mL 44
